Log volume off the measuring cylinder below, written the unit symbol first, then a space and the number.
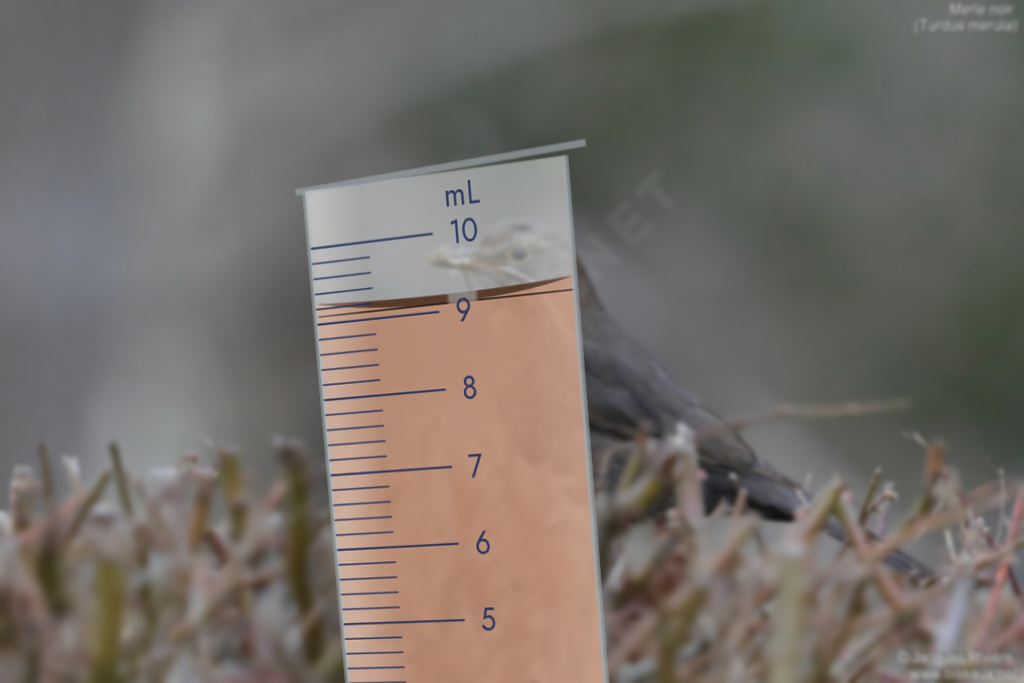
mL 9.1
